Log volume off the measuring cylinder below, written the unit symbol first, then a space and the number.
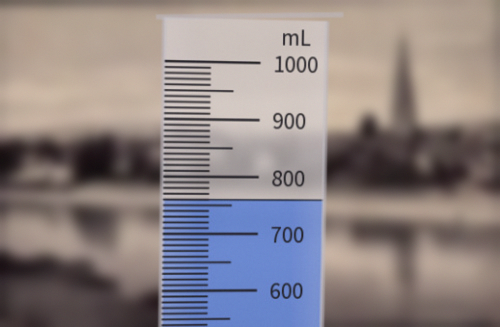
mL 760
